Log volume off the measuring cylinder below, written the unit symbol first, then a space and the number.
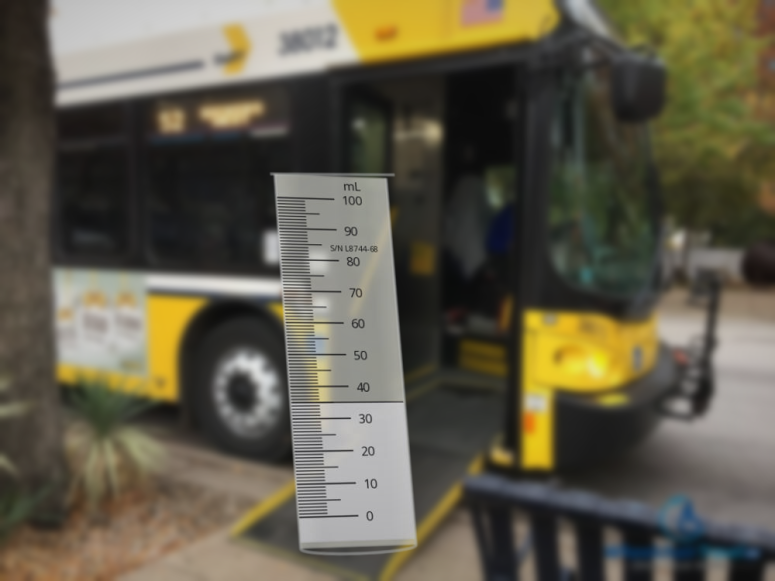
mL 35
